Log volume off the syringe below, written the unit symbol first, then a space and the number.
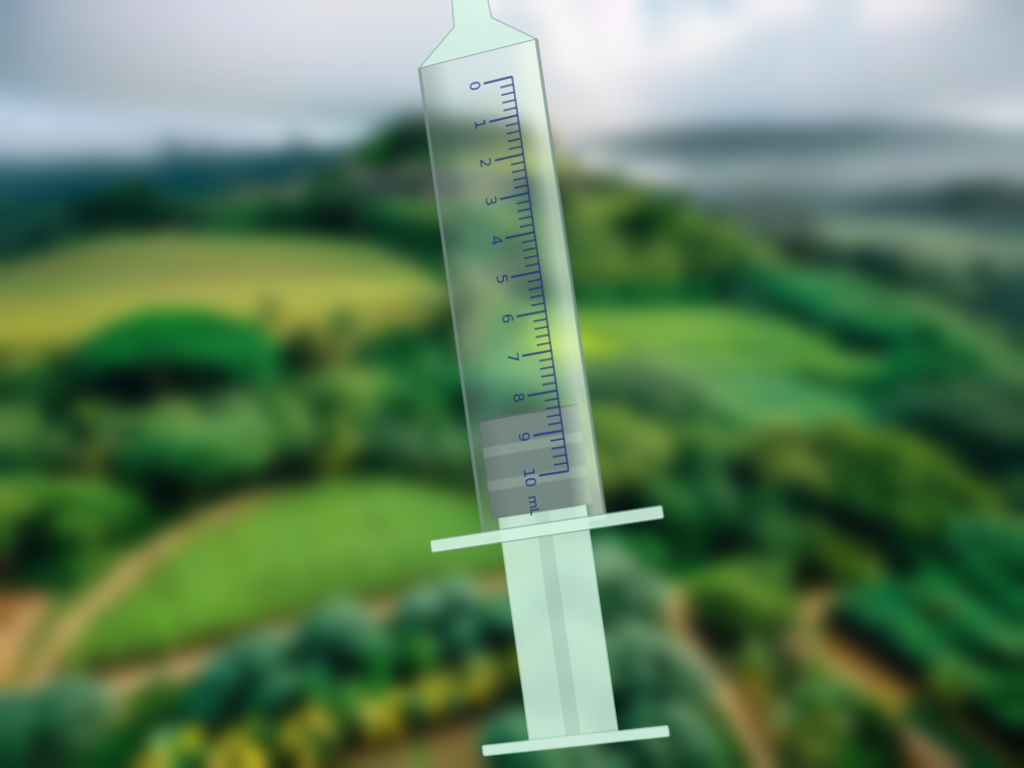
mL 8.4
